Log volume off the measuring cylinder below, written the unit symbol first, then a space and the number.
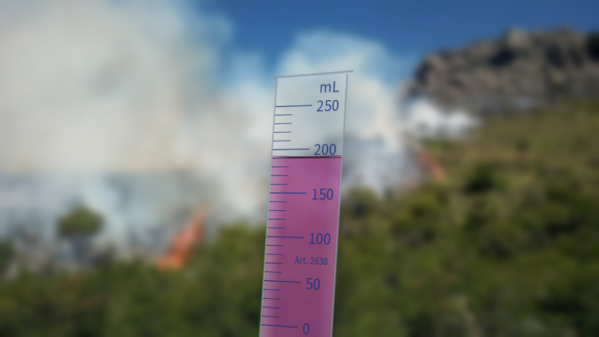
mL 190
